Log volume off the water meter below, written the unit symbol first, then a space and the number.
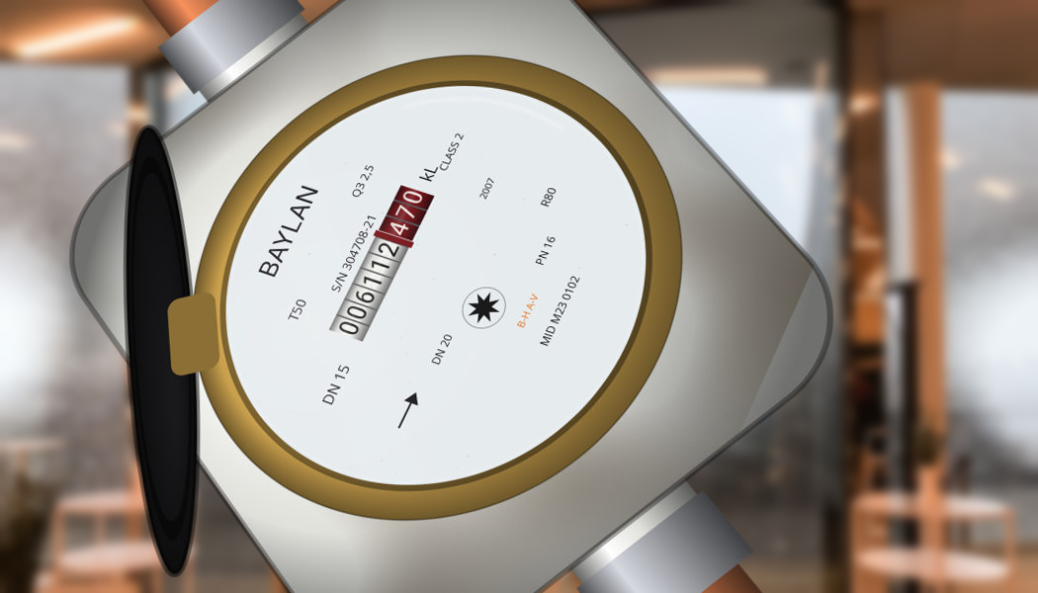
kL 6112.470
